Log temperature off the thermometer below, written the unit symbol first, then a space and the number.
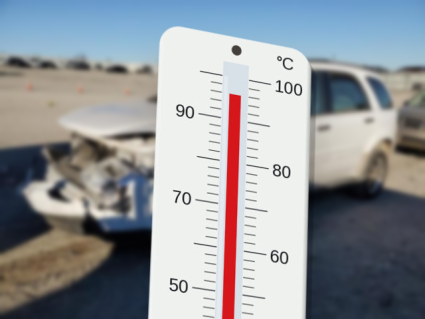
°C 96
